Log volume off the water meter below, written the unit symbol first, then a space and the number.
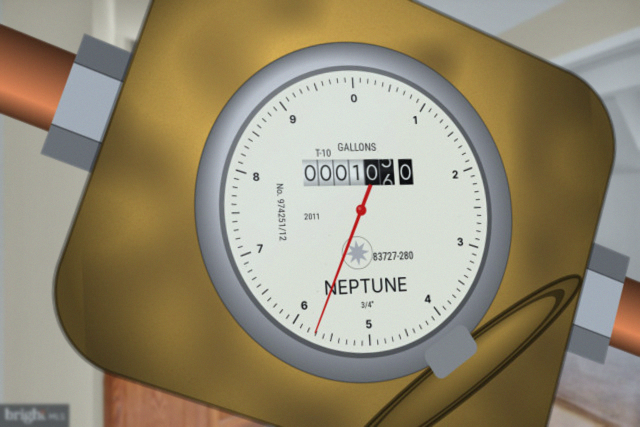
gal 1055.7
